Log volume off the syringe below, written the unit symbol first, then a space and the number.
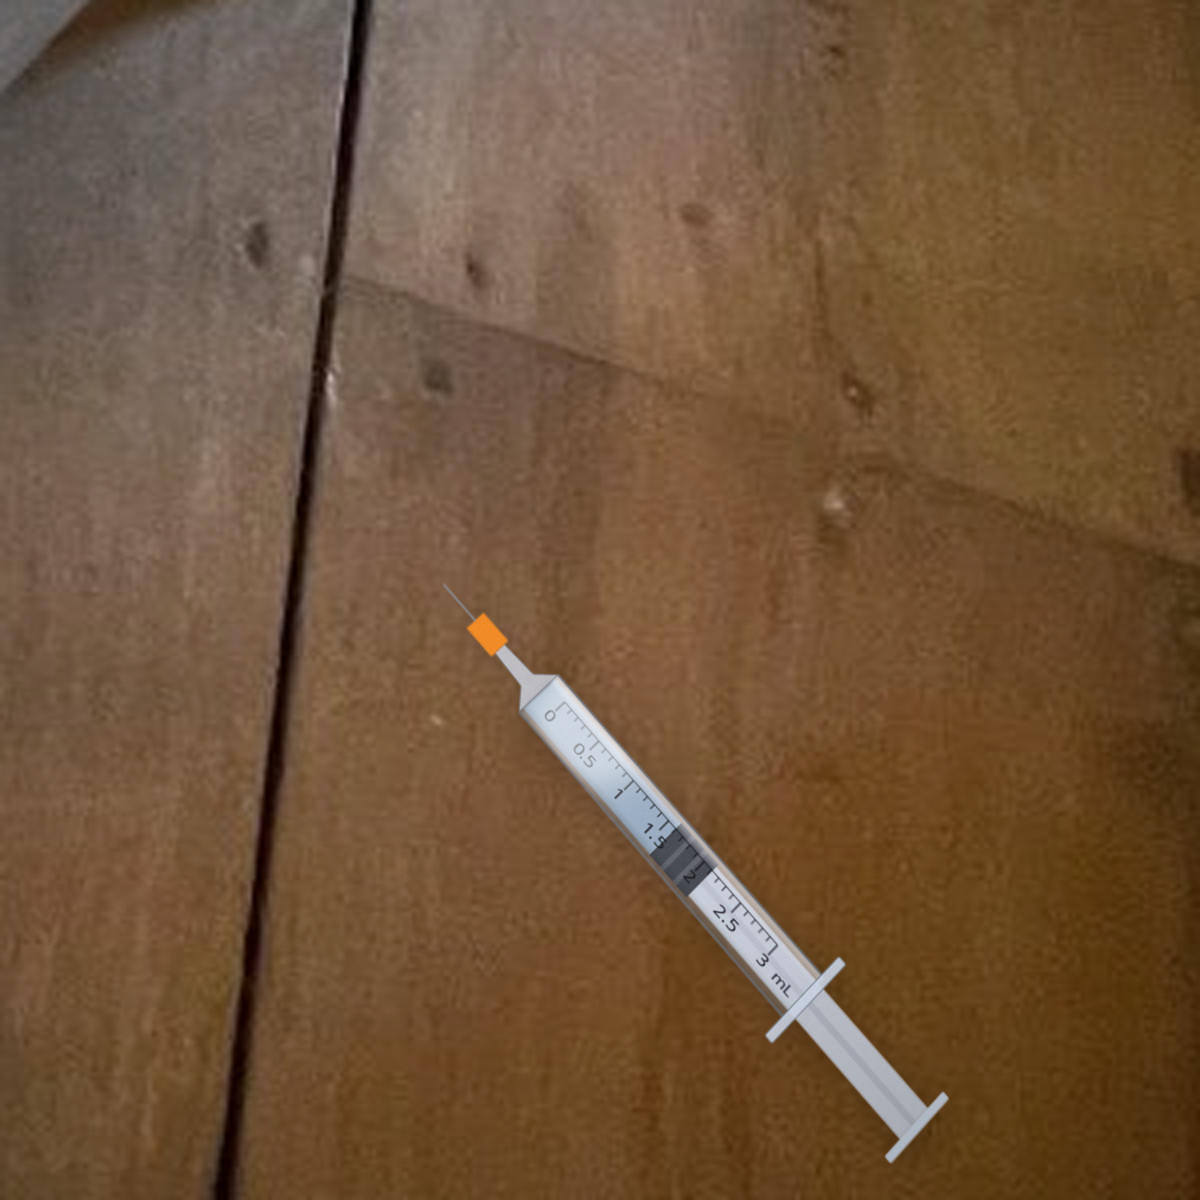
mL 1.6
